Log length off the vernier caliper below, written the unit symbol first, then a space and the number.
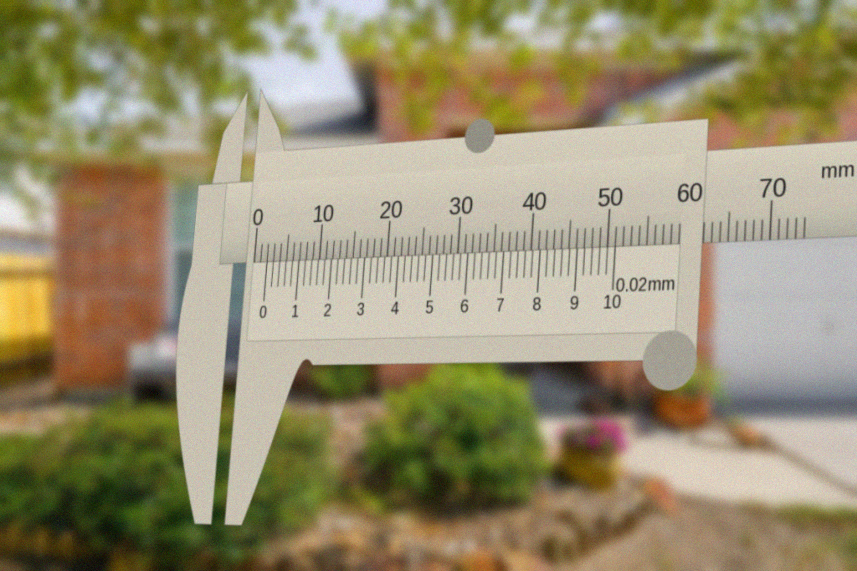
mm 2.0
